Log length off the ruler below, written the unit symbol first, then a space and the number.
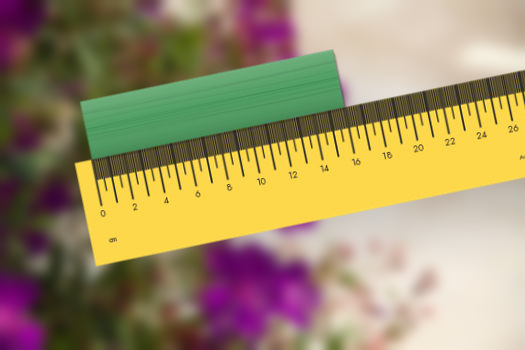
cm 16
